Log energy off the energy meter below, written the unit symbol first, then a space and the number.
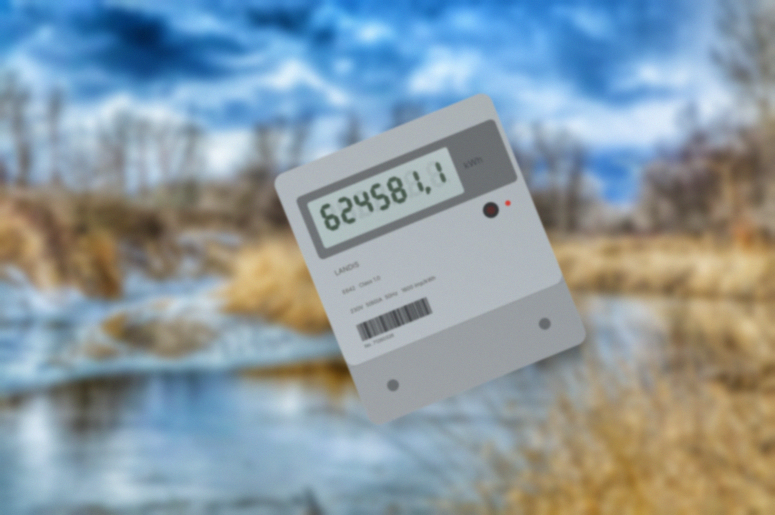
kWh 624581.1
